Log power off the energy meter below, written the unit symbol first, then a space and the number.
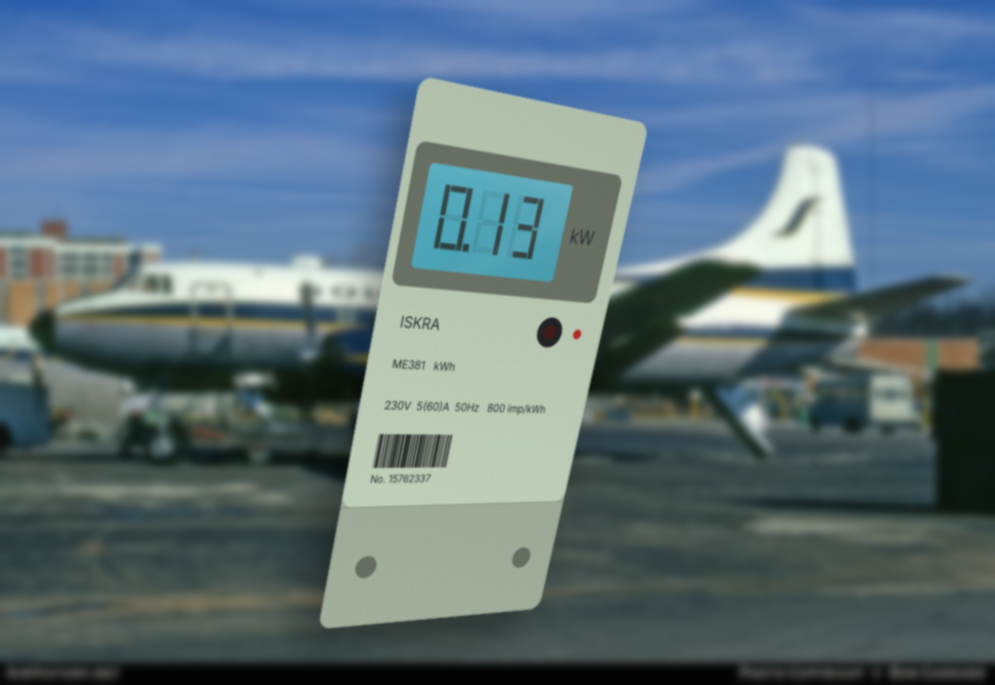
kW 0.13
